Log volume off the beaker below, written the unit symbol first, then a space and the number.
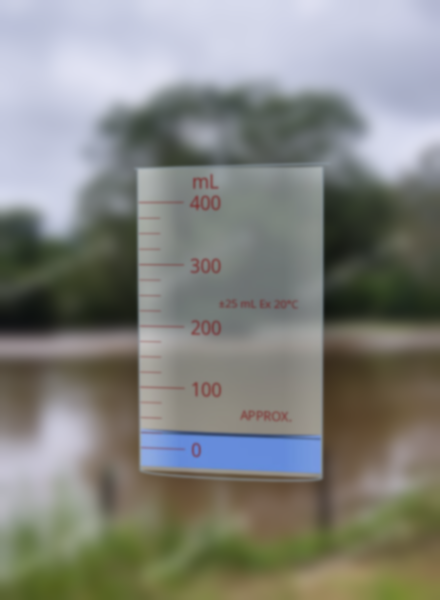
mL 25
